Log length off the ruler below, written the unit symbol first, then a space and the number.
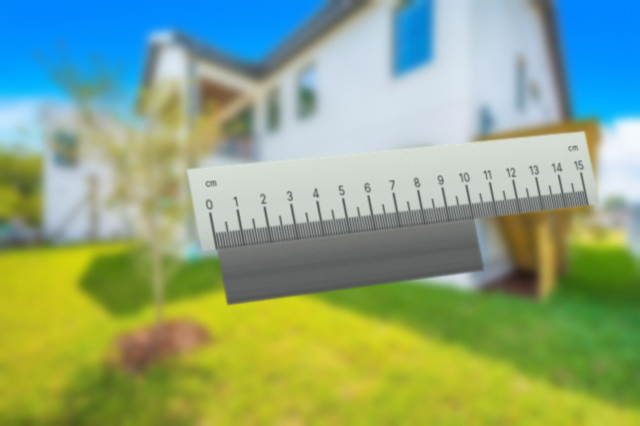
cm 10
